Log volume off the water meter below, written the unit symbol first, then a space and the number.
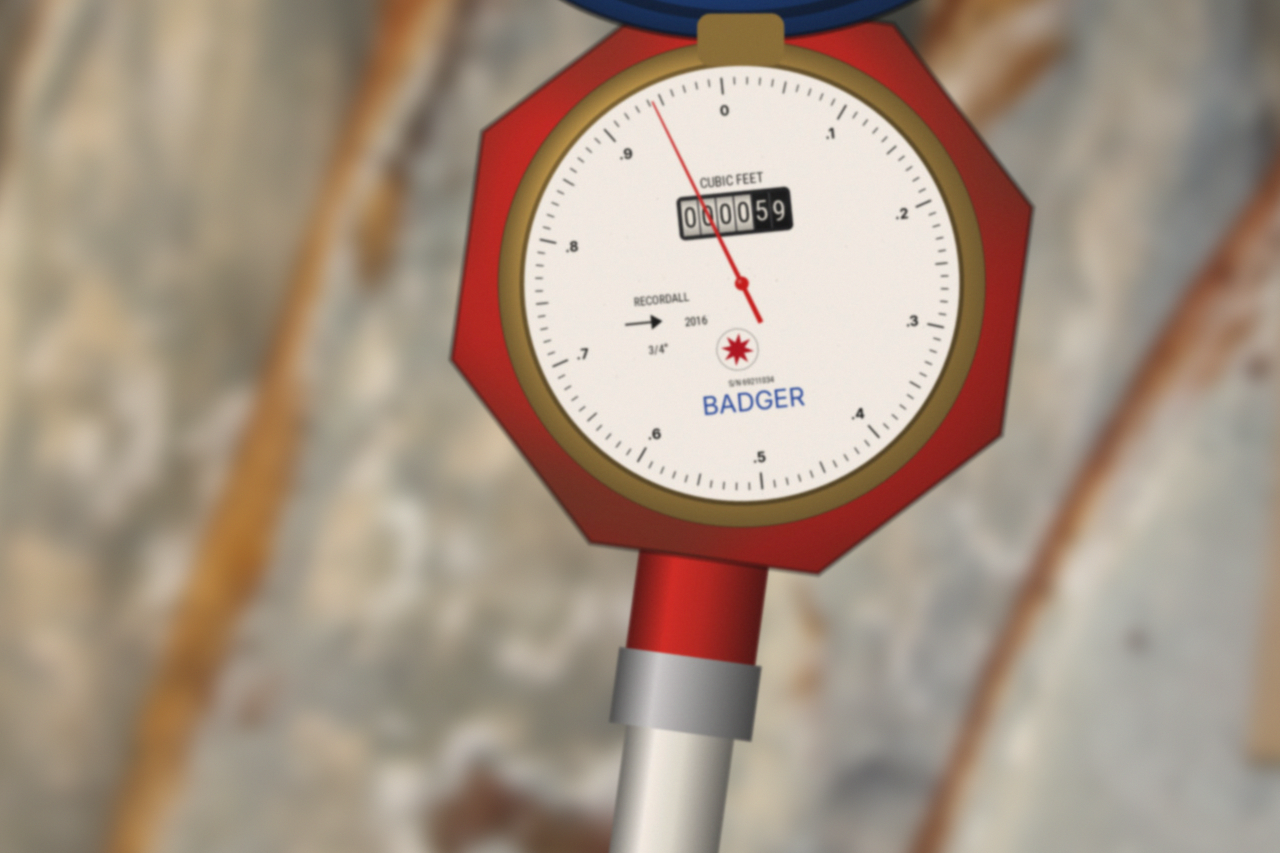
ft³ 58.94
